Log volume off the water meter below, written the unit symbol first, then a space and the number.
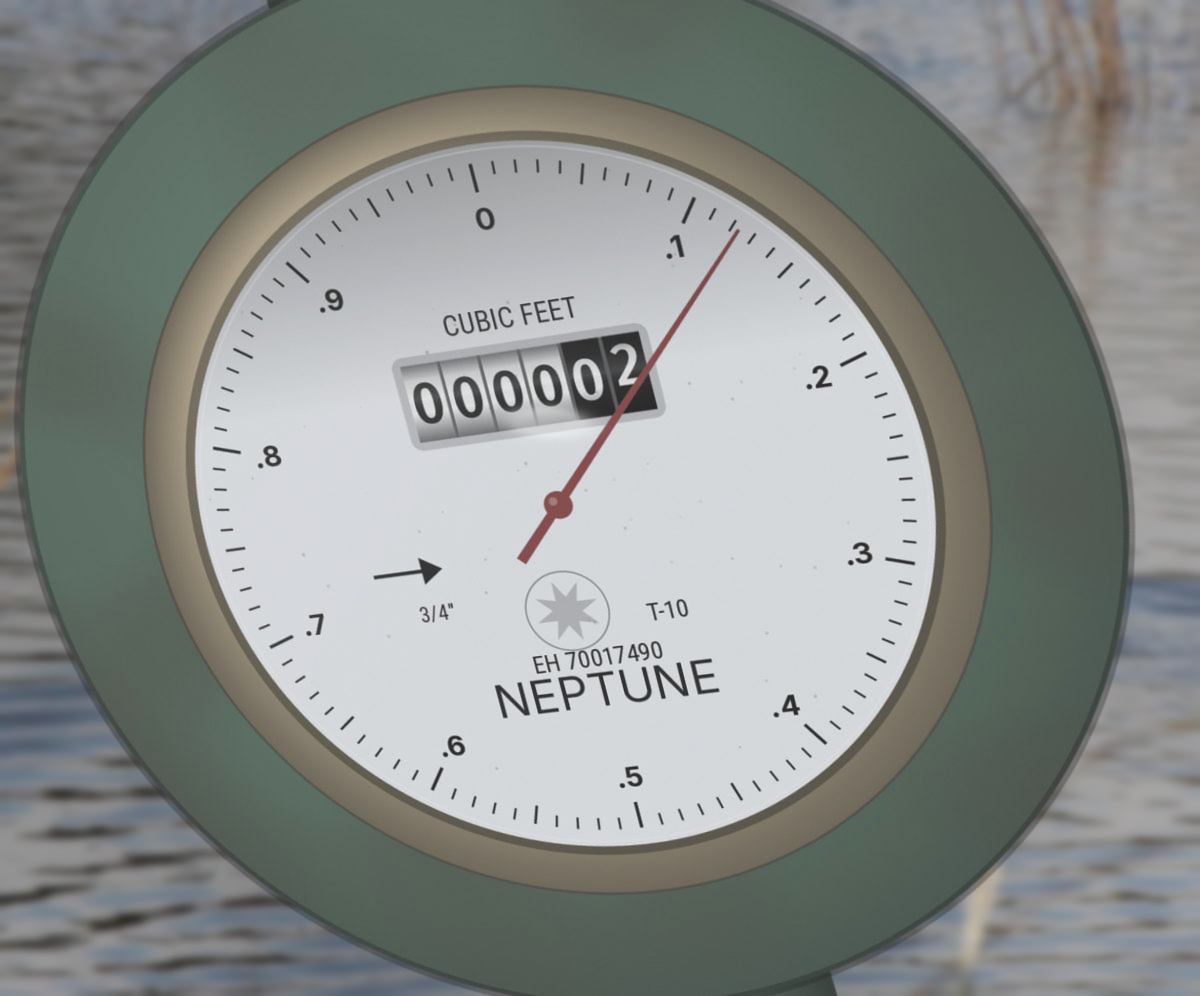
ft³ 2.12
